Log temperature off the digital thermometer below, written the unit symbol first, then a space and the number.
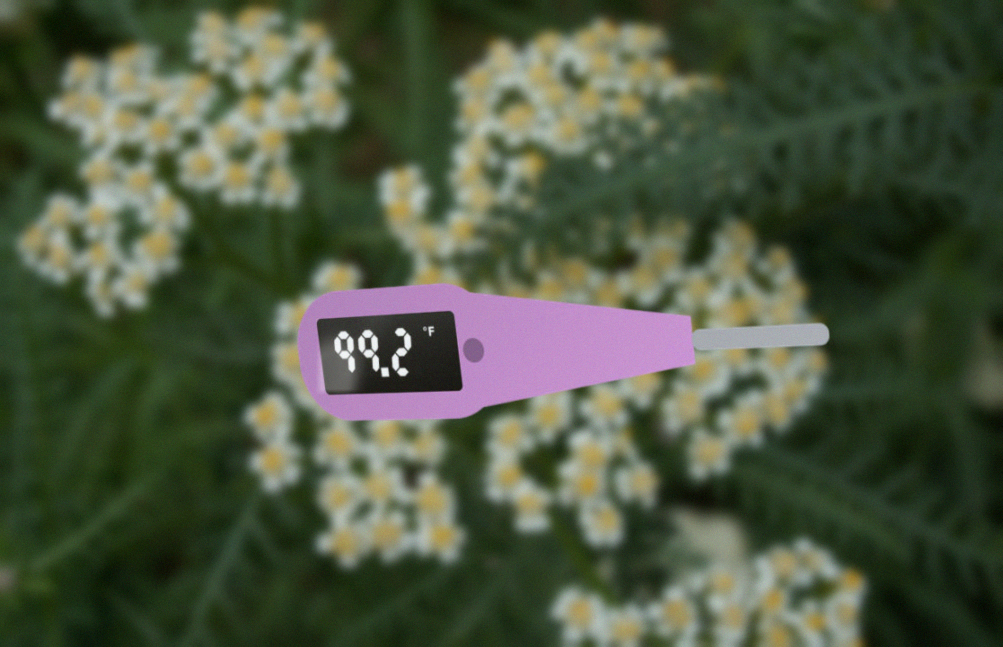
°F 99.2
